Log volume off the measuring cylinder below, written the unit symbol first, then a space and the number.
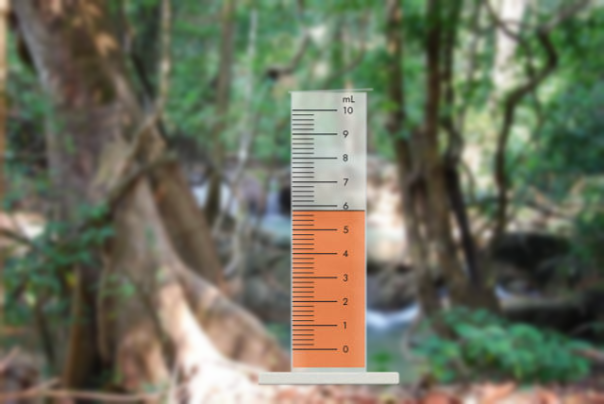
mL 5.8
